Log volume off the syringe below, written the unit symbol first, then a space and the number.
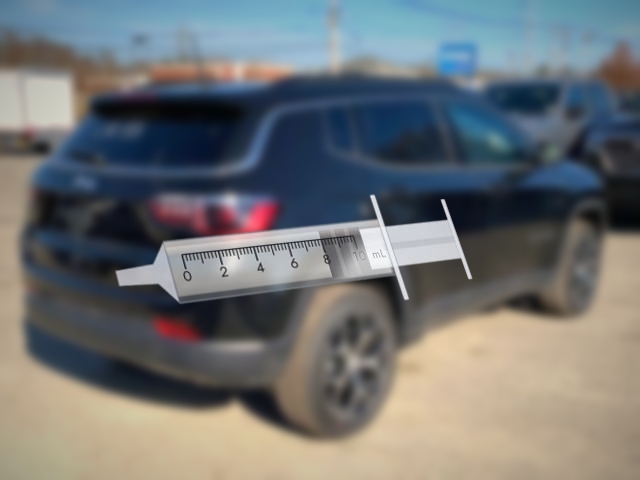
mL 8
